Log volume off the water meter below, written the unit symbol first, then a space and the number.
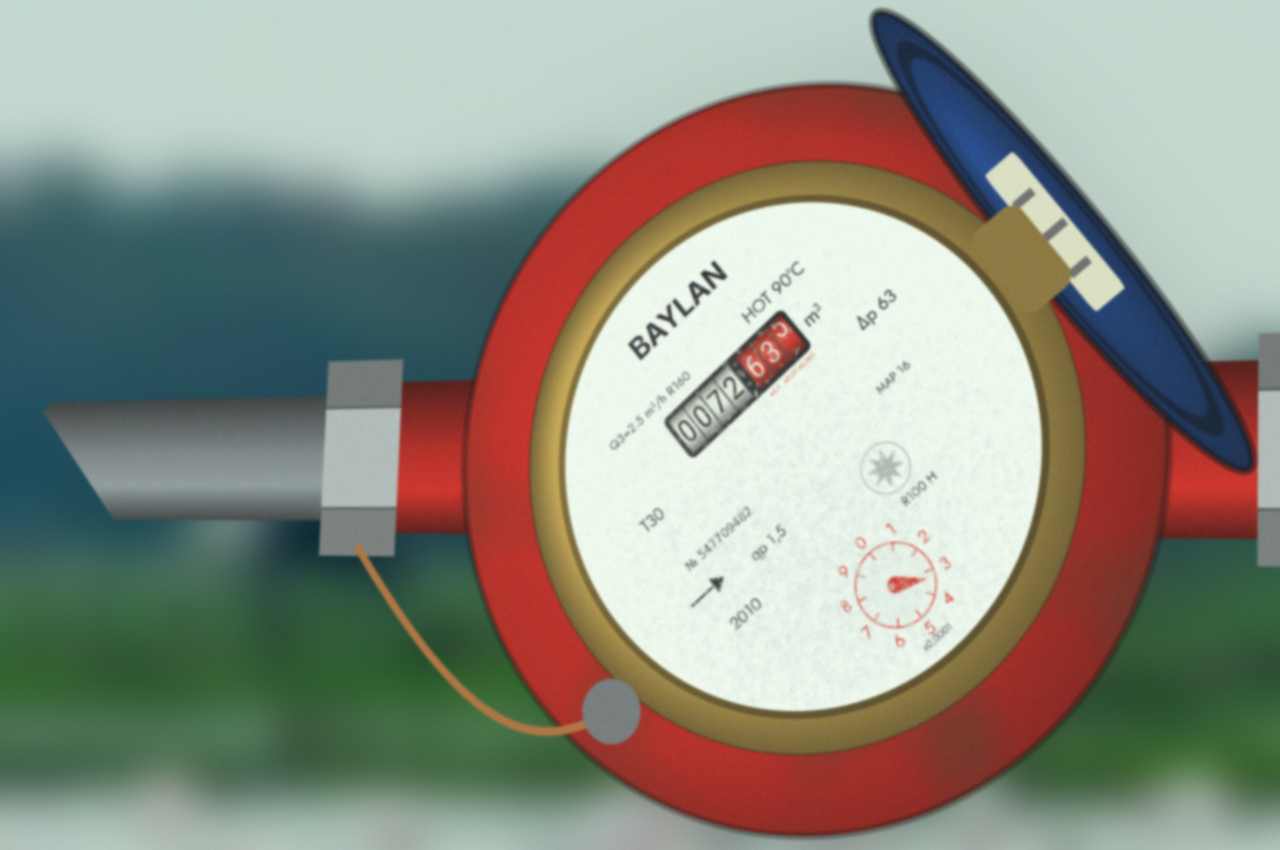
m³ 72.6353
